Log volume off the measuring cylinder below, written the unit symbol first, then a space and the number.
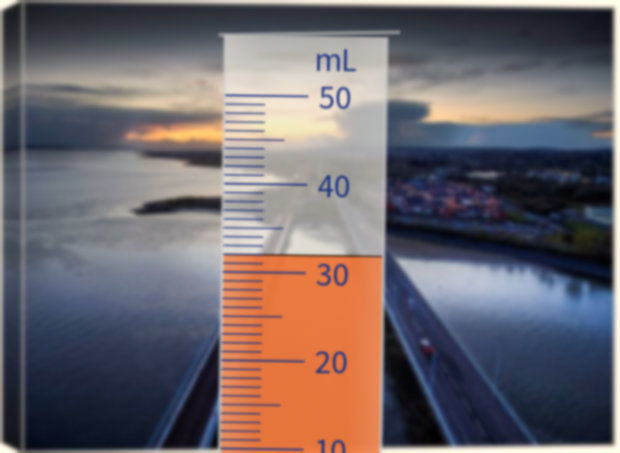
mL 32
